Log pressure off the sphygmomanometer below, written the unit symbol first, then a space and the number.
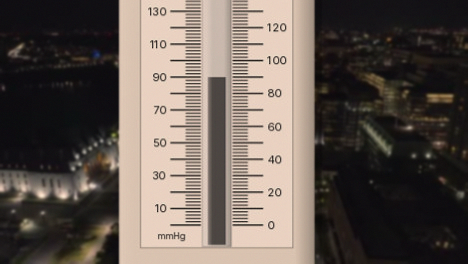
mmHg 90
